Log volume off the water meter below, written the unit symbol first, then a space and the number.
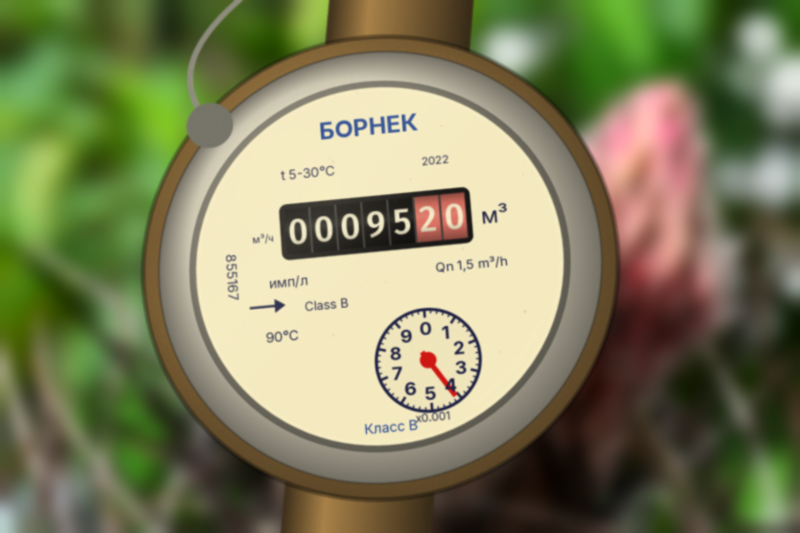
m³ 95.204
